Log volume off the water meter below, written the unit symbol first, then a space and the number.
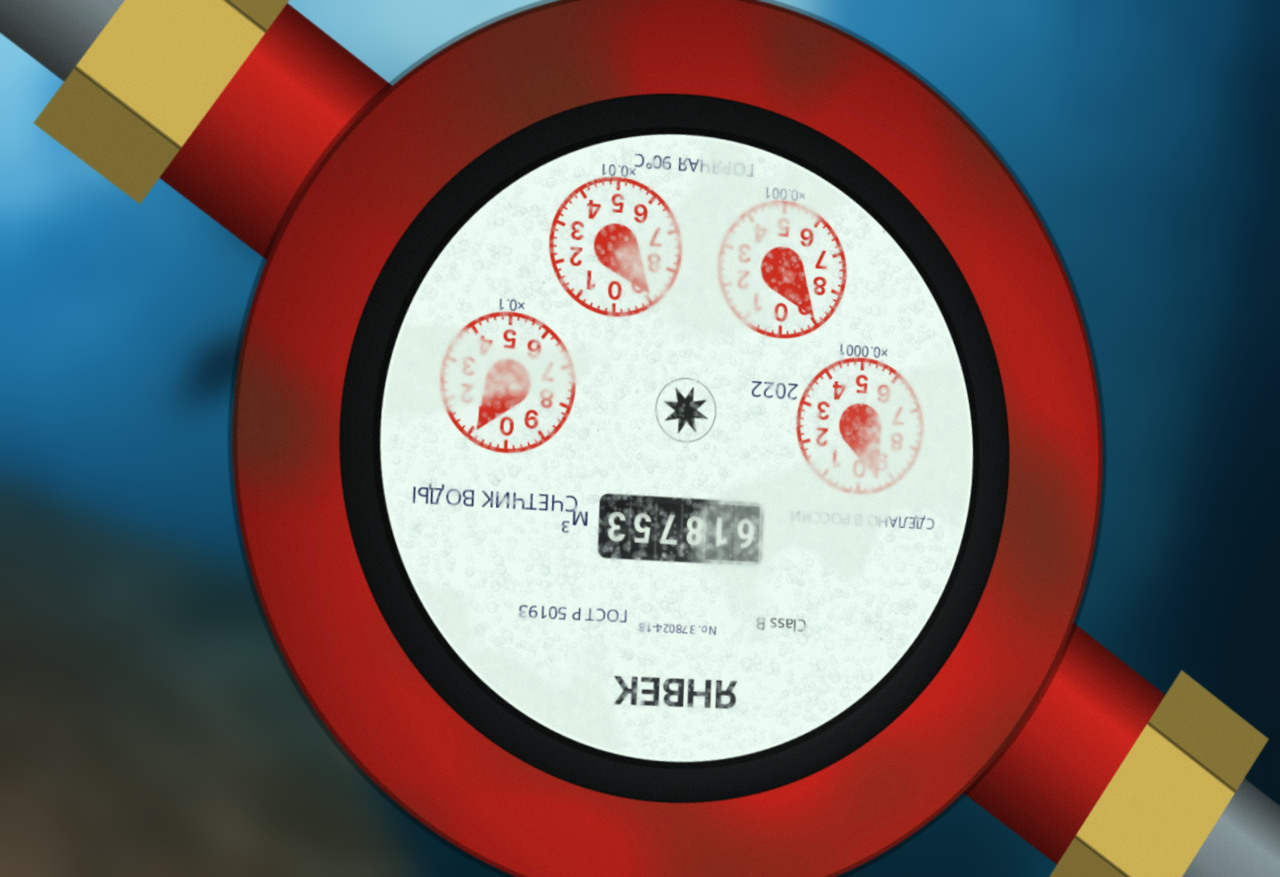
m³ 618753.0889
